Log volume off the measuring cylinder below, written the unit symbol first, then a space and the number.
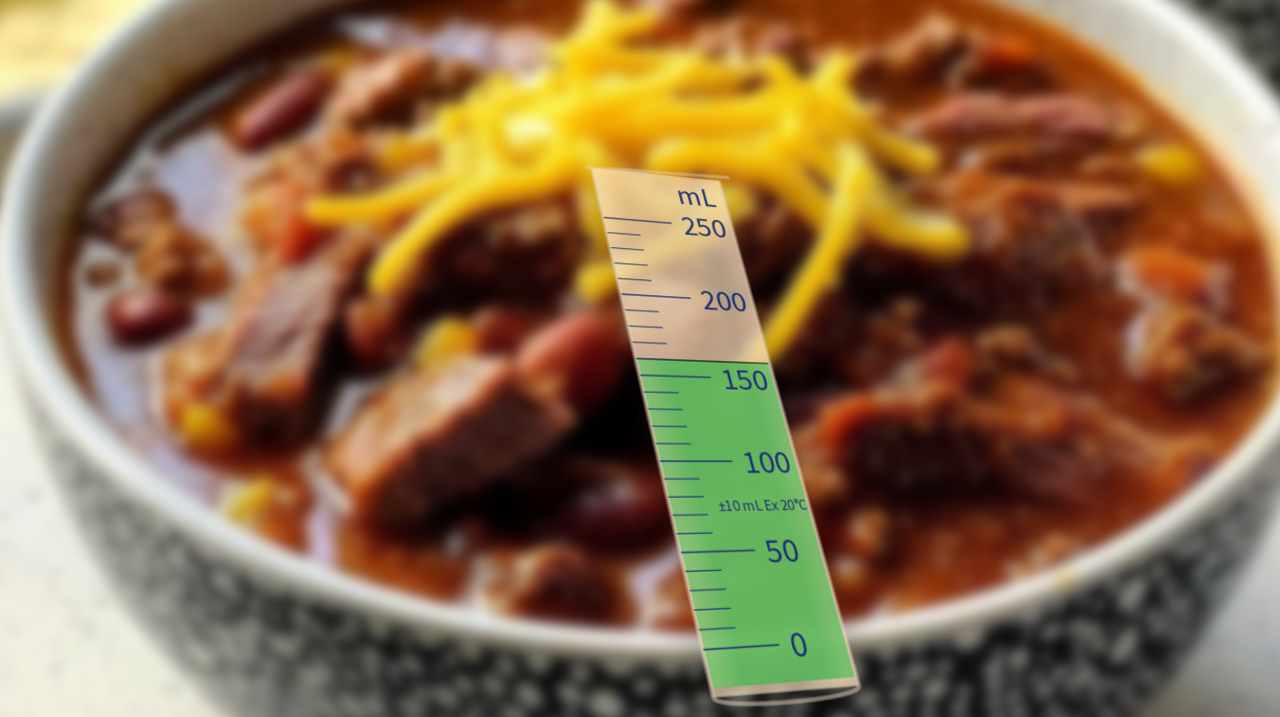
mL 160
